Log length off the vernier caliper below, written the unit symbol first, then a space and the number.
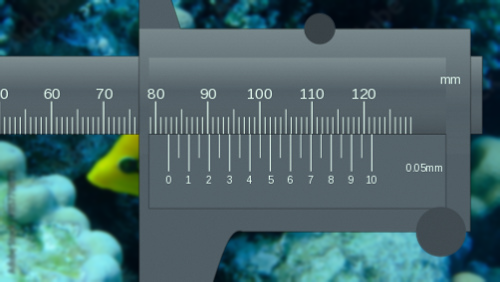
mm 82.5
